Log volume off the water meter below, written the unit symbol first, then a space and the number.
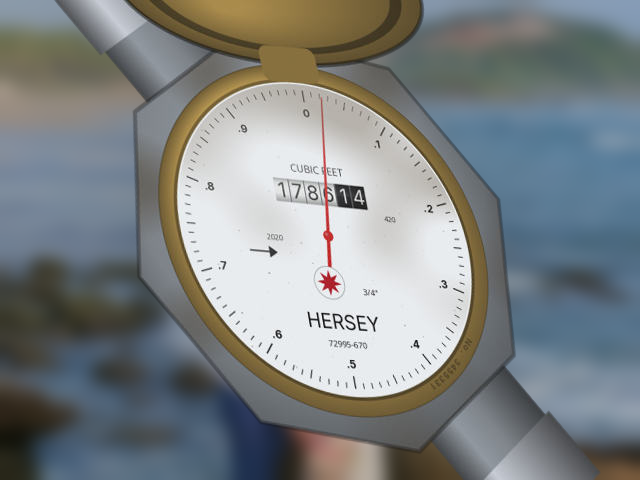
ft³ 178614.02
